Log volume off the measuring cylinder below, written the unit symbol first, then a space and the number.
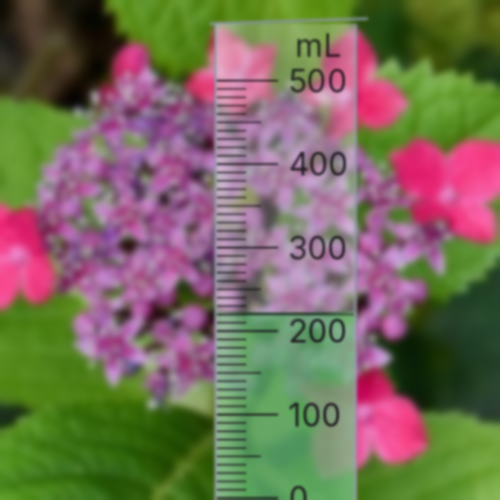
mL 220
